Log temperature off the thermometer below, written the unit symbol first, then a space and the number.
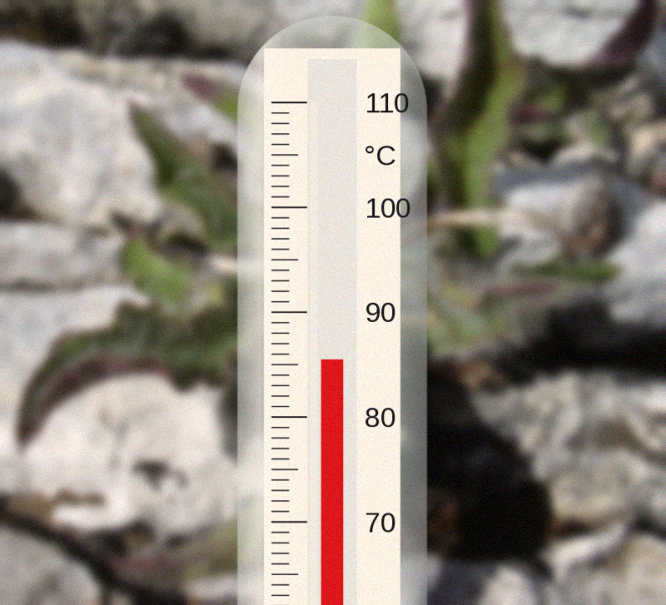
°C 85.5
